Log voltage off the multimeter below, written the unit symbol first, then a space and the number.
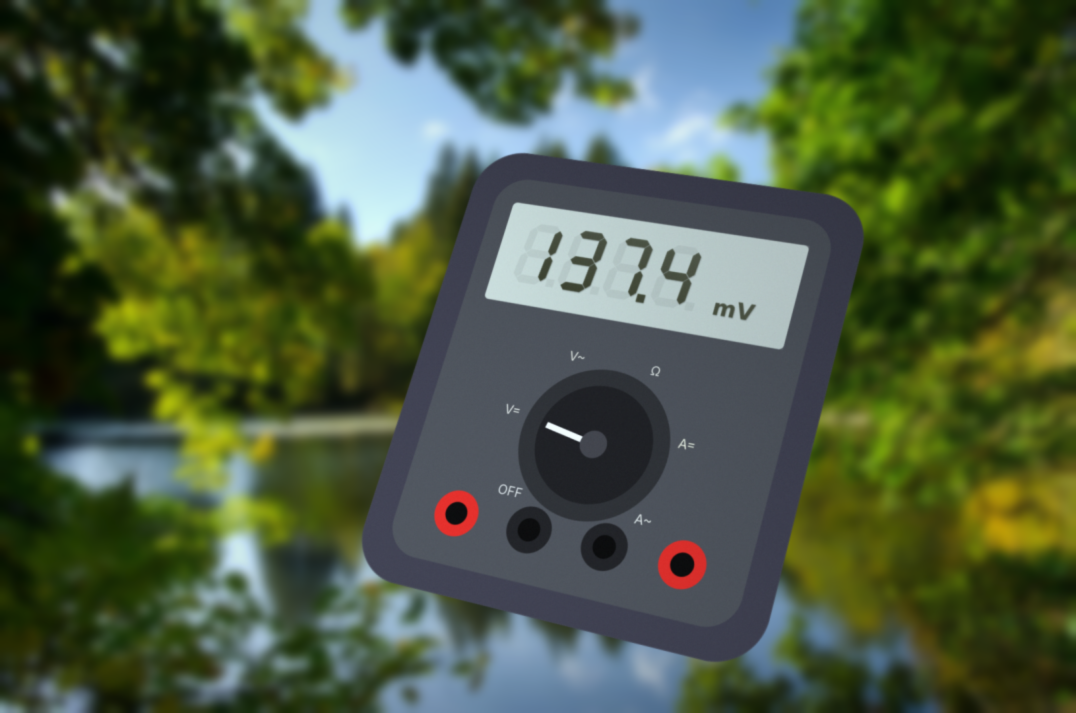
mV 137.4
